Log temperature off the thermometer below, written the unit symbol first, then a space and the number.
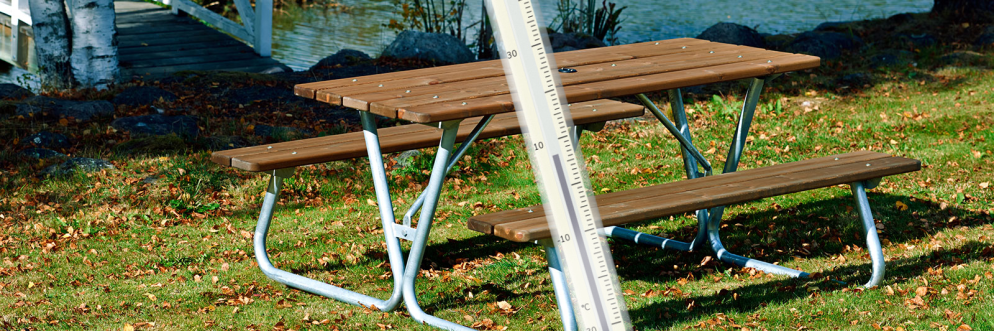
°C 7
